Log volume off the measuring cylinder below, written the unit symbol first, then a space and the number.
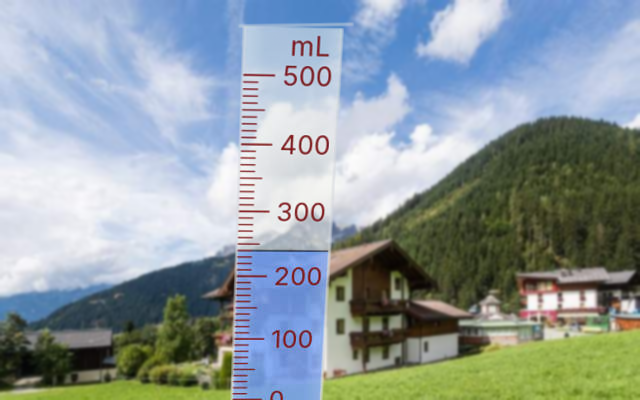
mL 240
